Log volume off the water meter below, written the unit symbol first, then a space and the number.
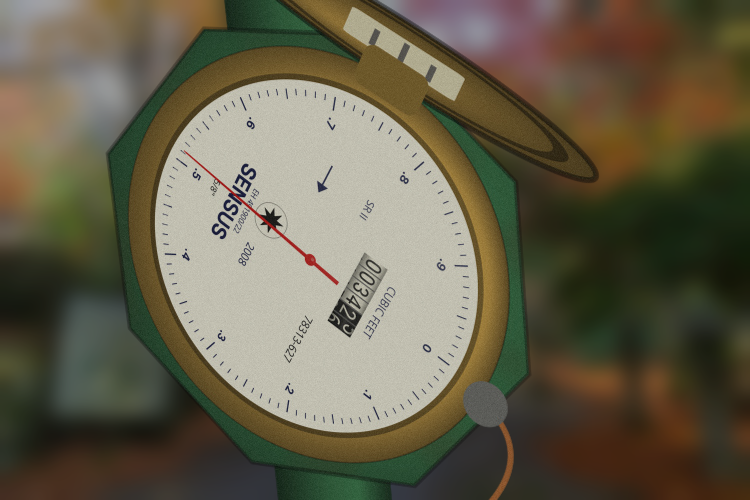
ft³ 3425.51
